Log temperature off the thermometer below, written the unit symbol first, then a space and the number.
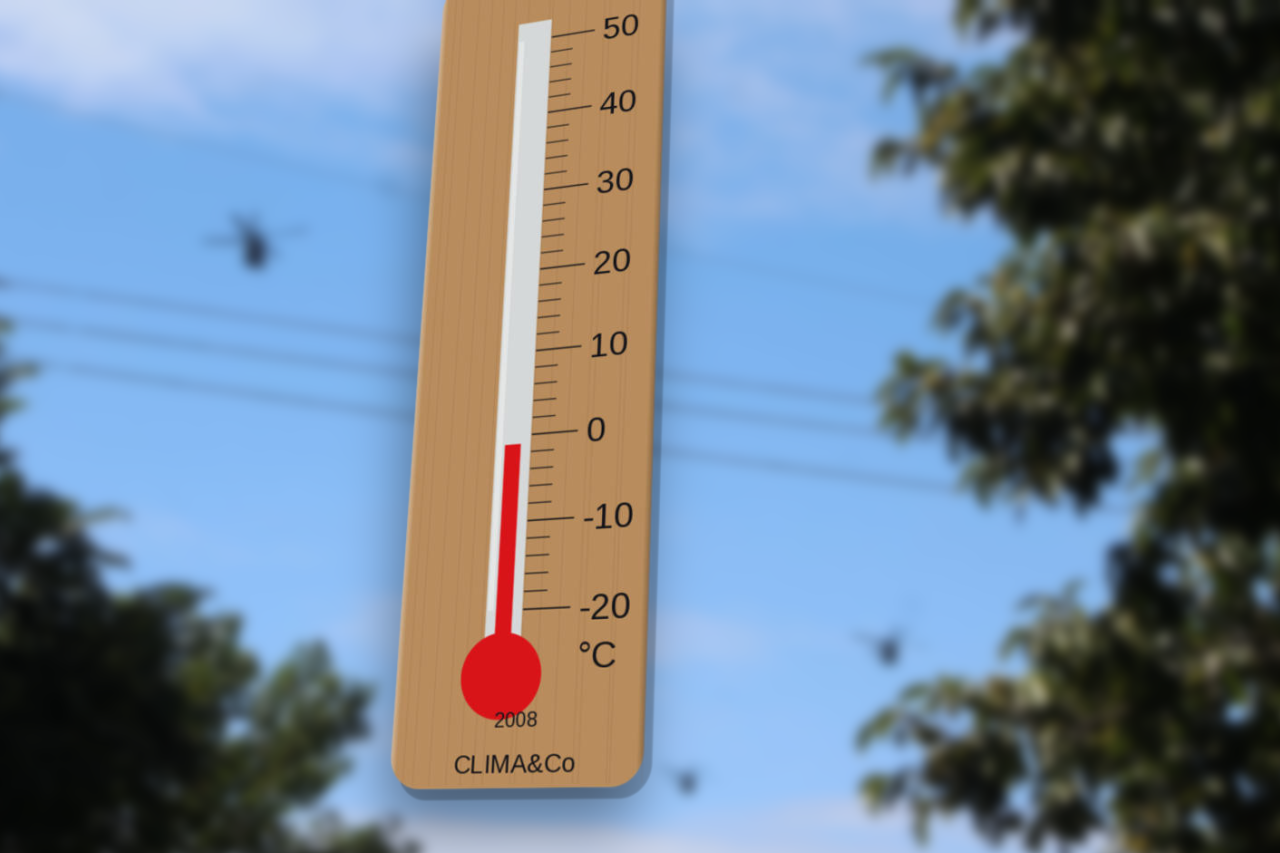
°C -1
